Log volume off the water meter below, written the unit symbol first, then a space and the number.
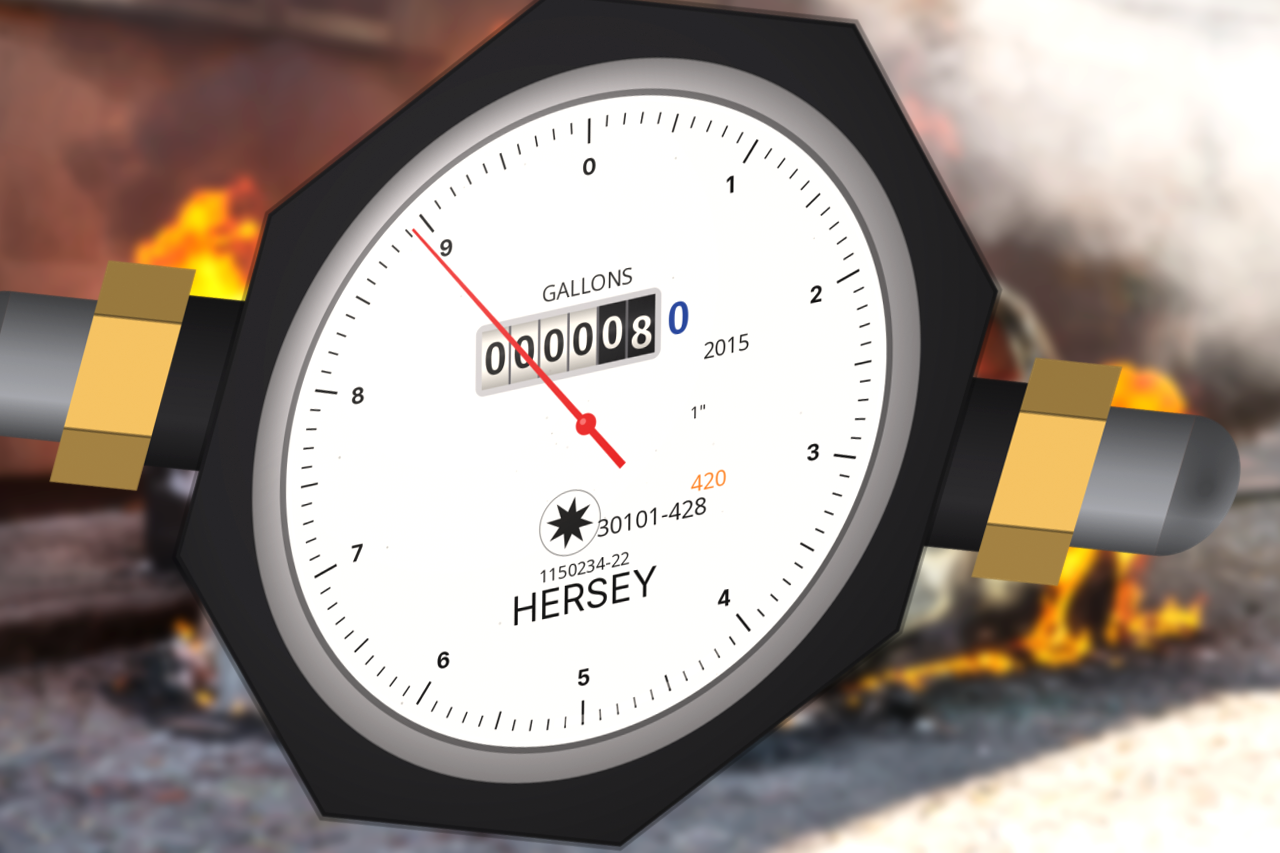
gal 78.9
